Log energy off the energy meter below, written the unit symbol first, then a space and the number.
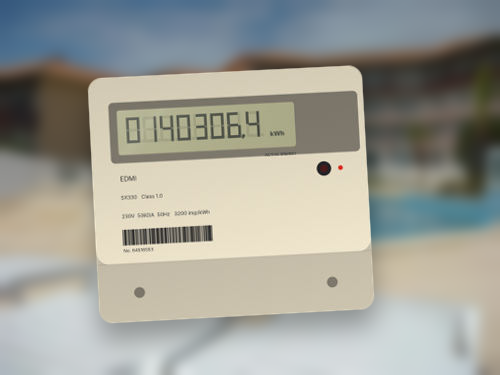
kWh 140306.4
